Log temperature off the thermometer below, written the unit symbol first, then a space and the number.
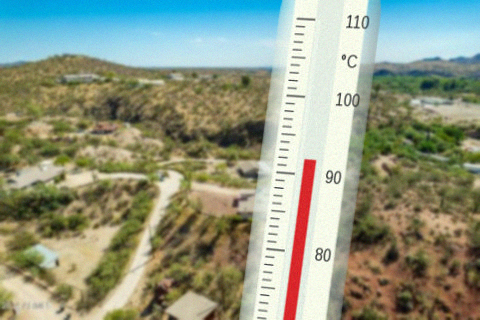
°C 92
